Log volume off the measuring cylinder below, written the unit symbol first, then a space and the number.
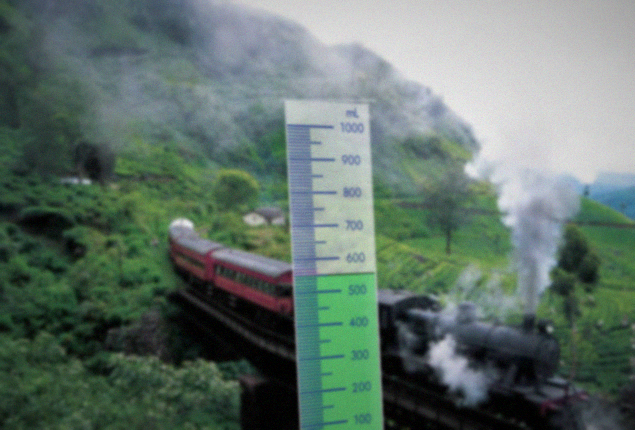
mL 550
